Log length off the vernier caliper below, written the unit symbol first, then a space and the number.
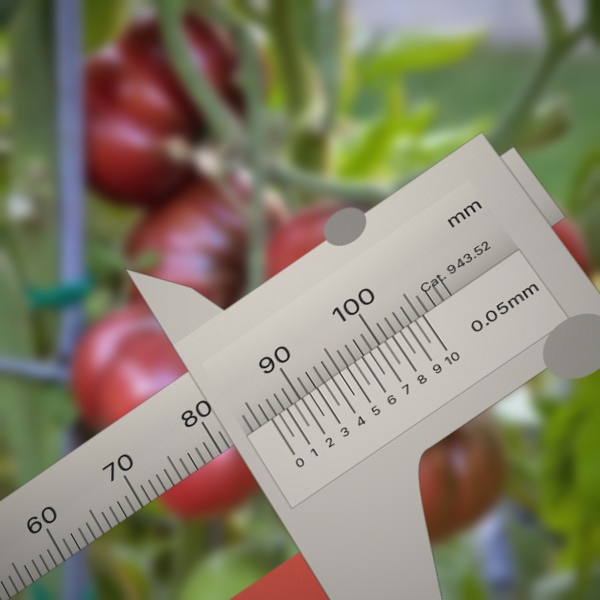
mm 86.4
